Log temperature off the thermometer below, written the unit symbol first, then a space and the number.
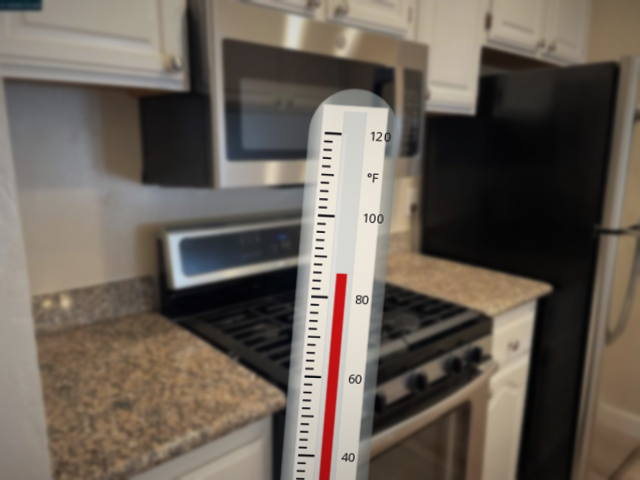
°F 86
